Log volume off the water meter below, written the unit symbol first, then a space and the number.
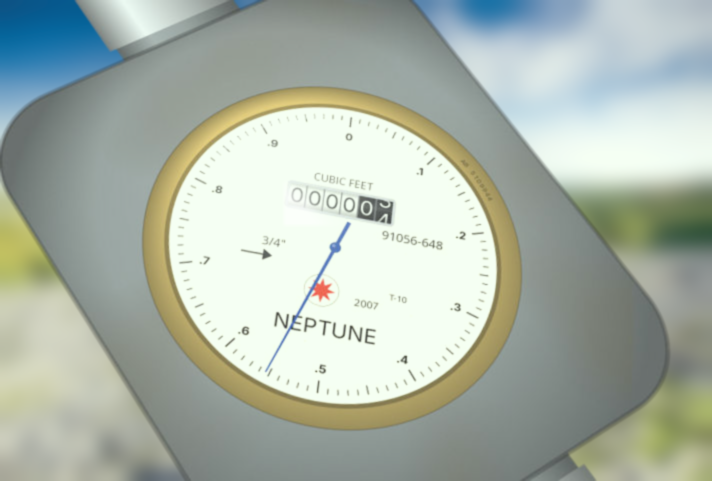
ft³ 3.55
